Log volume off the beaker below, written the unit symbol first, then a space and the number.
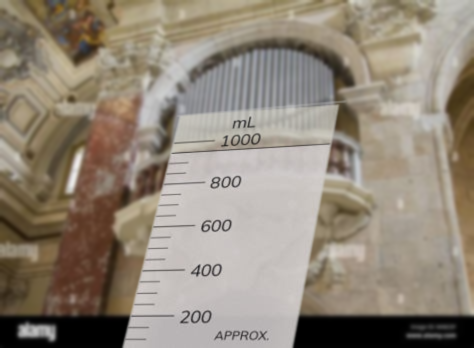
mL 950
